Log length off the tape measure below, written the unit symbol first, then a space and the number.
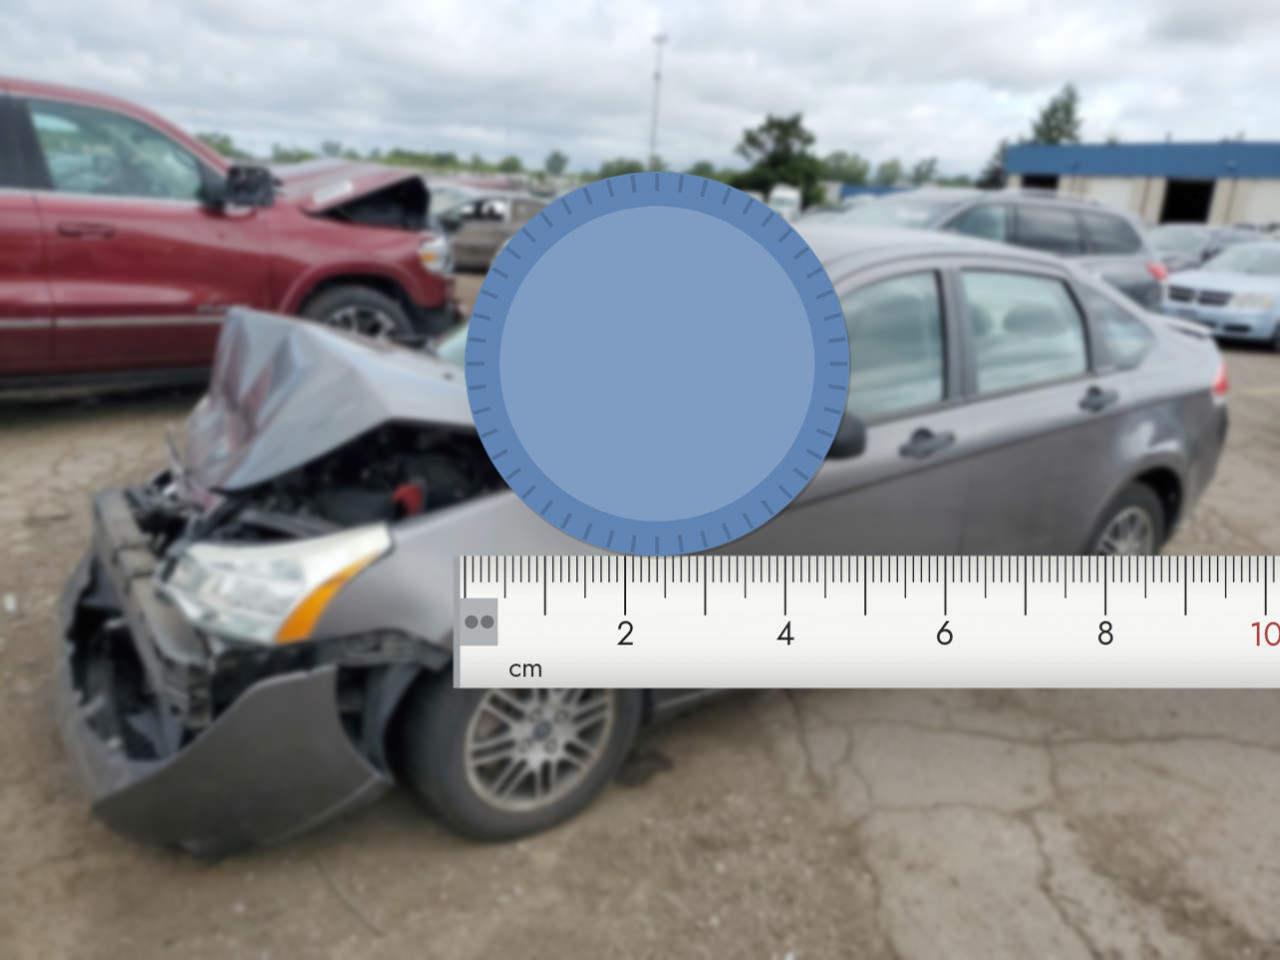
cm 4.8
